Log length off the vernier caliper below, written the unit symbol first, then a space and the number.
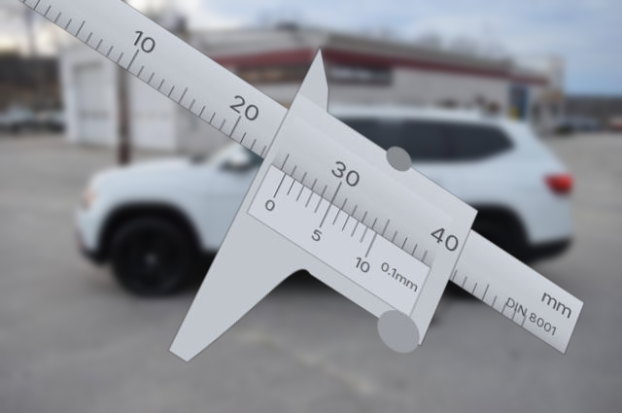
mm 25.5
